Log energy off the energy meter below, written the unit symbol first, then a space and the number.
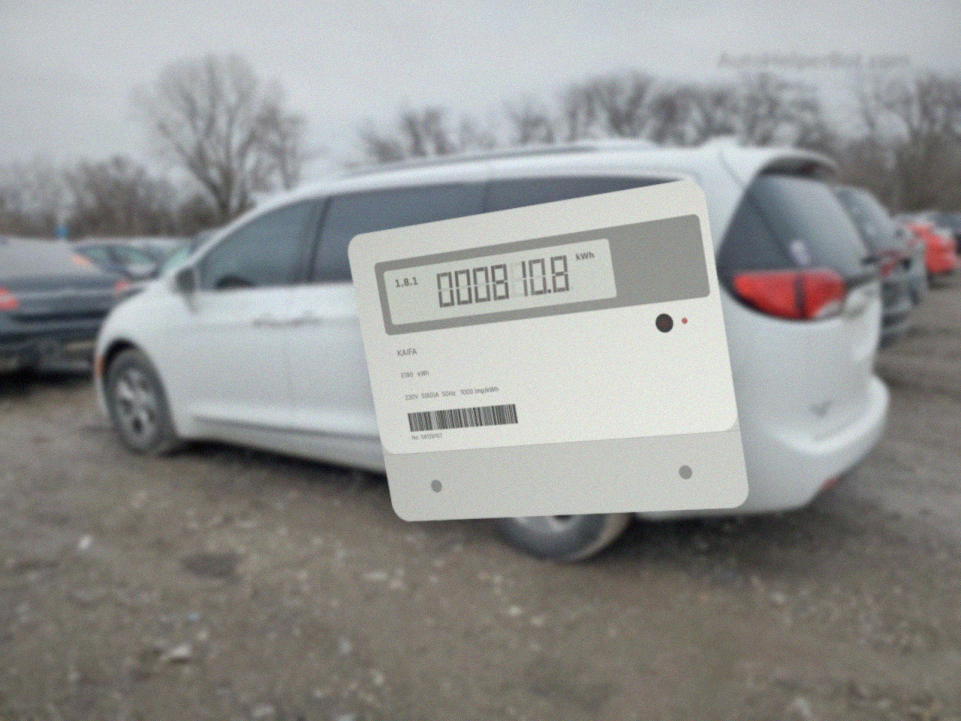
kWh 810.8
